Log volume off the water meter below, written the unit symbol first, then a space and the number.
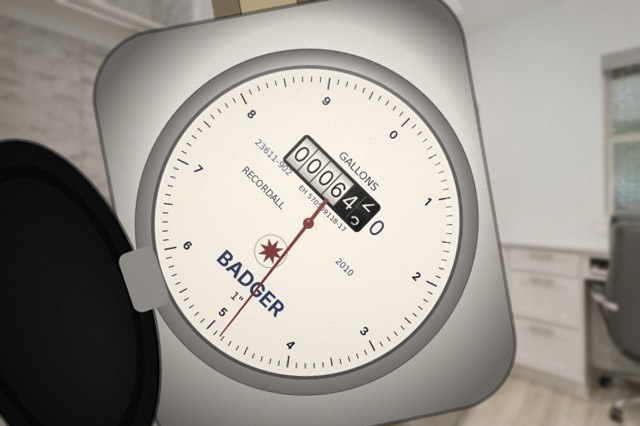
gal 6424.8
